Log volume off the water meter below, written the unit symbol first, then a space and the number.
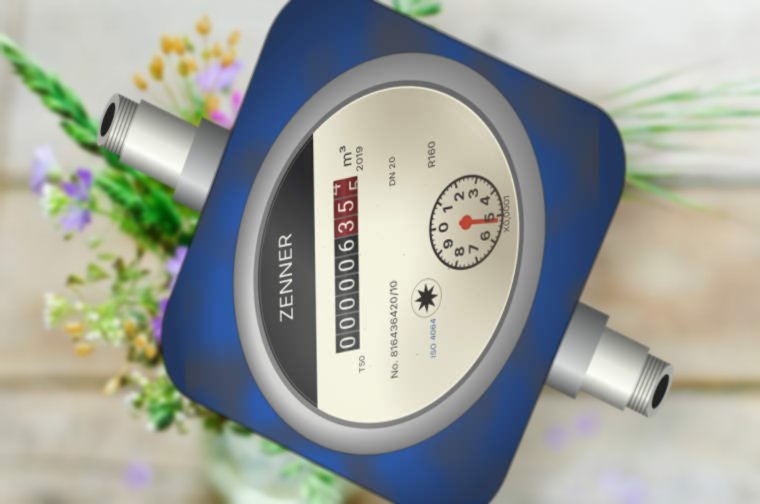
m³ 6.3545
